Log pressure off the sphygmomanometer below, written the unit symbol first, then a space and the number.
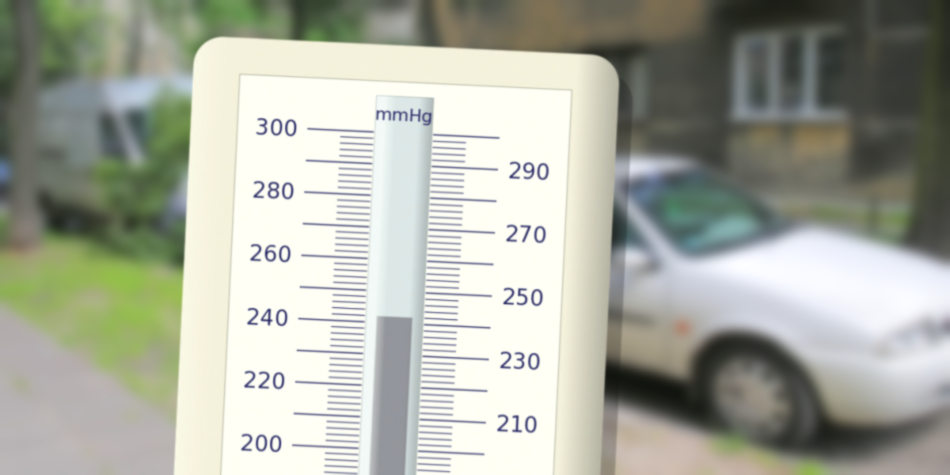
mmHg 242
